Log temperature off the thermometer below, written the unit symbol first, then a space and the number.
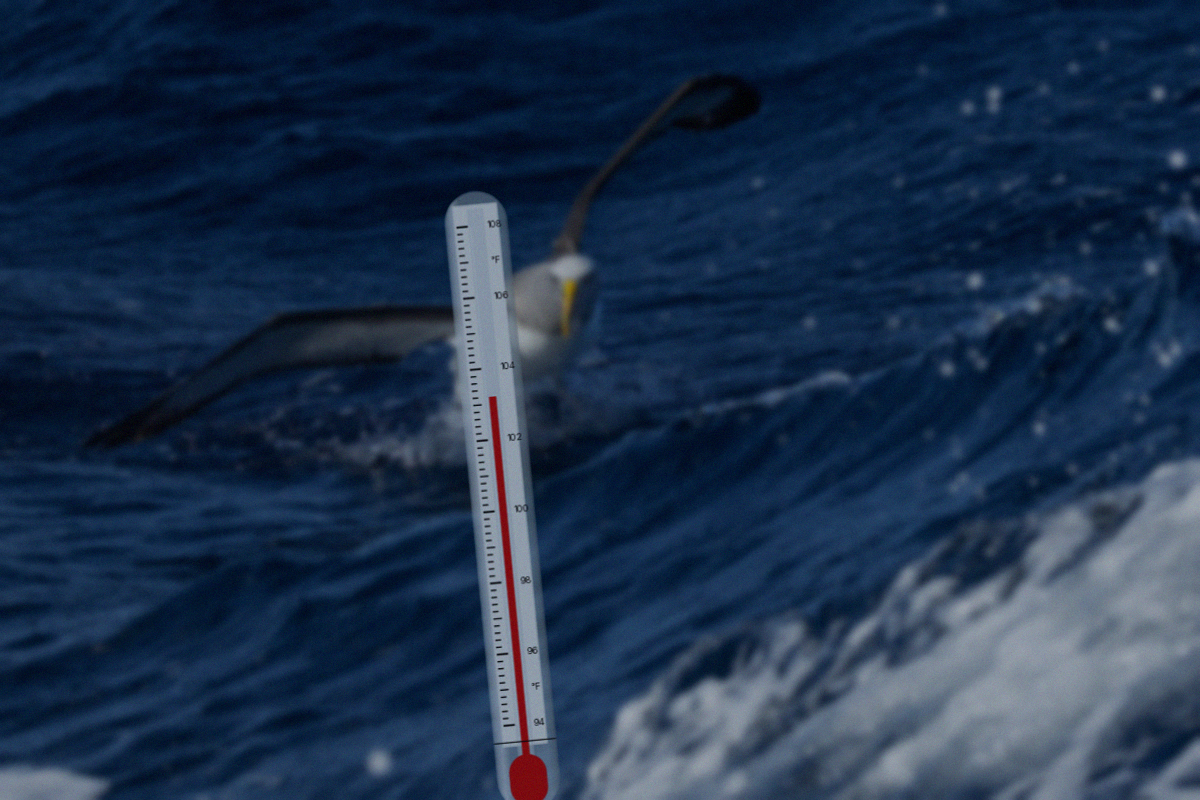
°F 103.2
